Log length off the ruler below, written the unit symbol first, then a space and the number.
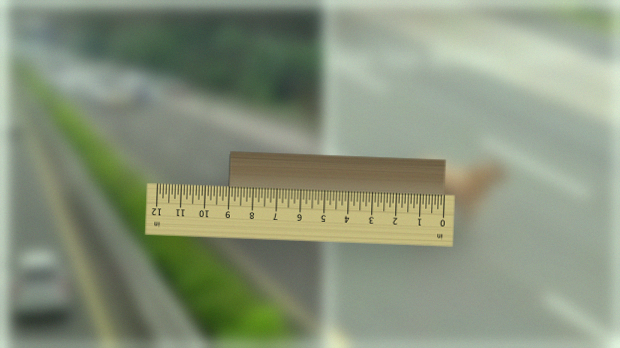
in 9
